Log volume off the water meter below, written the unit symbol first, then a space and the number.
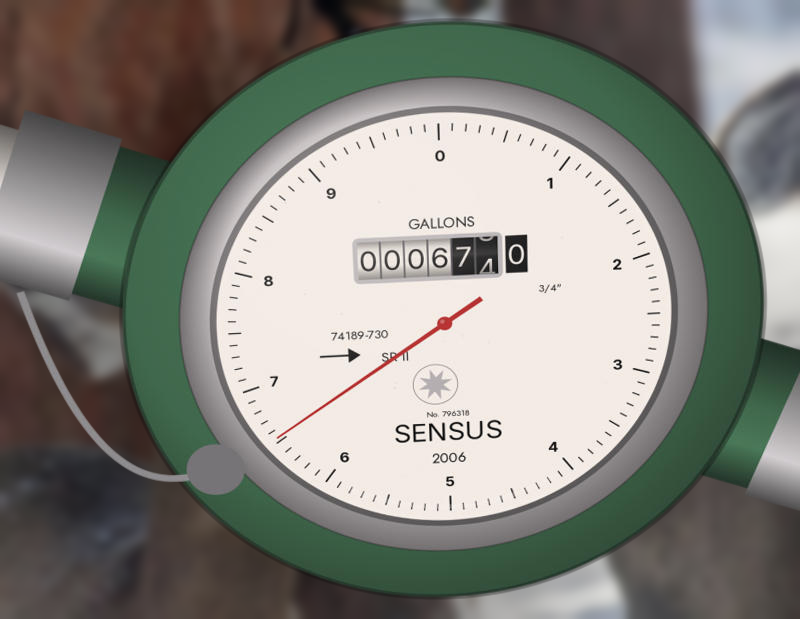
gal 6736.5
